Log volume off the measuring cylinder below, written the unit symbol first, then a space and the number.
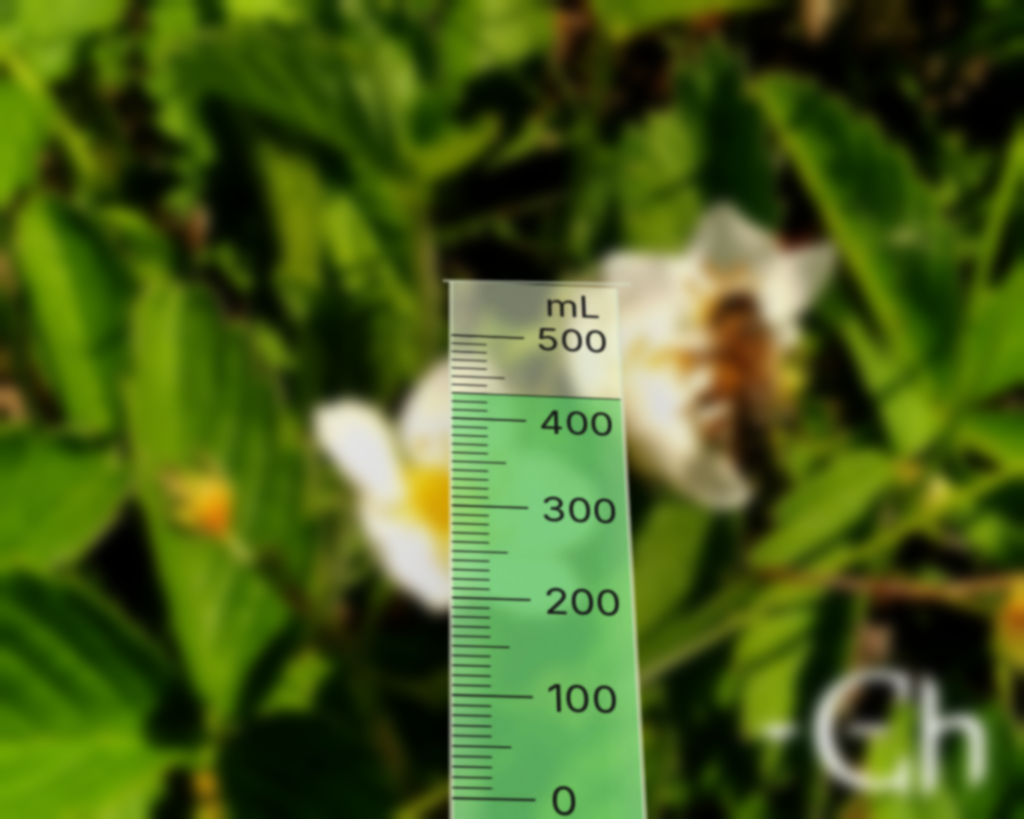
mL 430
